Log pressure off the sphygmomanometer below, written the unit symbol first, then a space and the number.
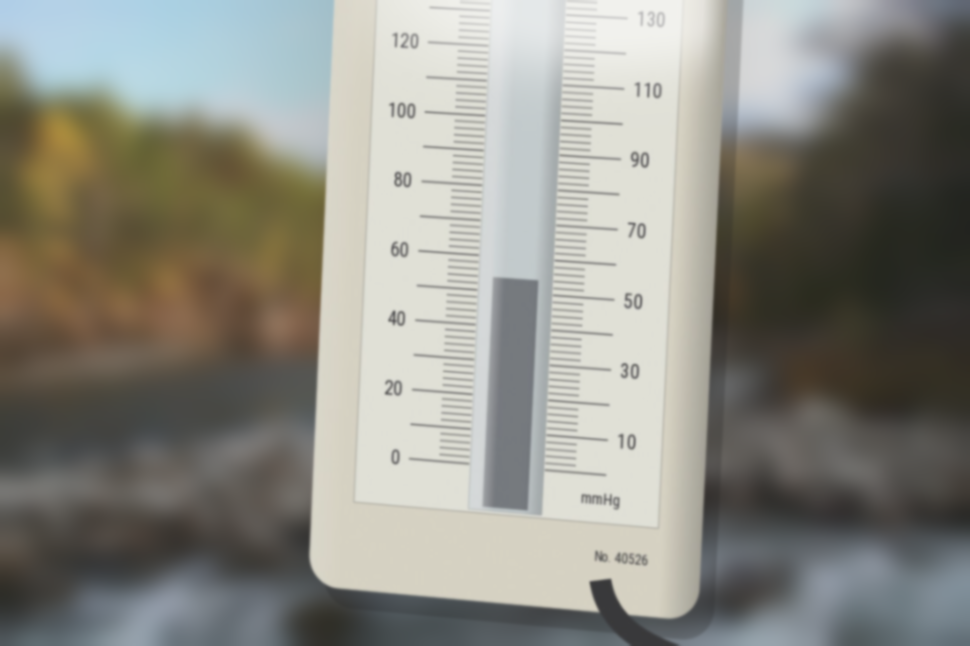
mmHg 54
